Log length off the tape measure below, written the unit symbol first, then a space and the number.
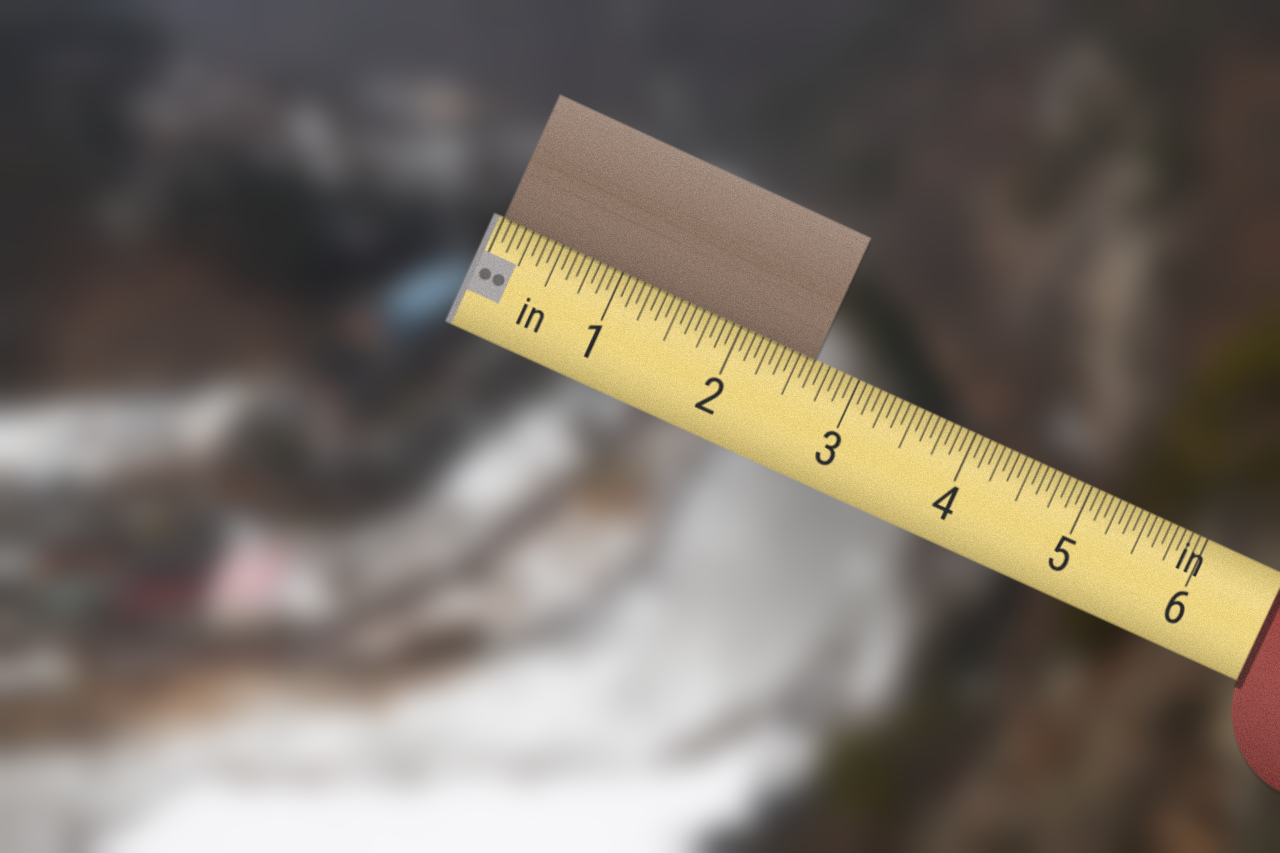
in 2.625
